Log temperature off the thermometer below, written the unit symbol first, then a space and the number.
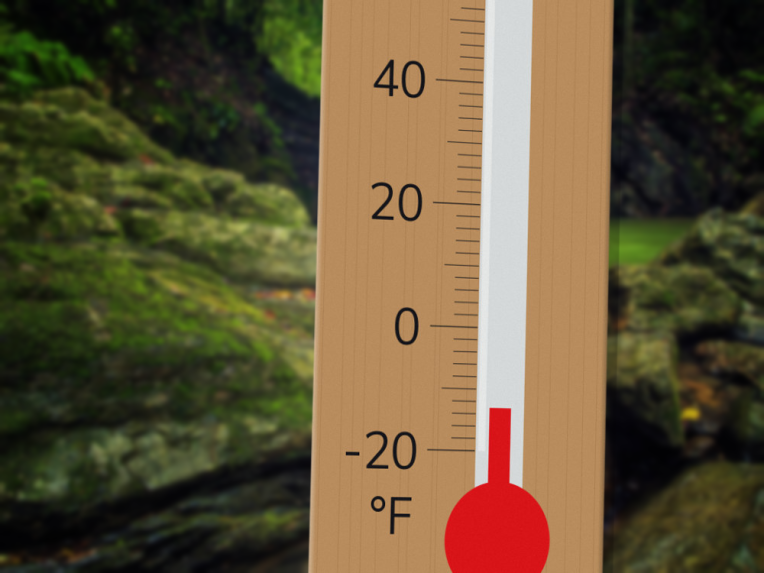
°F -13
